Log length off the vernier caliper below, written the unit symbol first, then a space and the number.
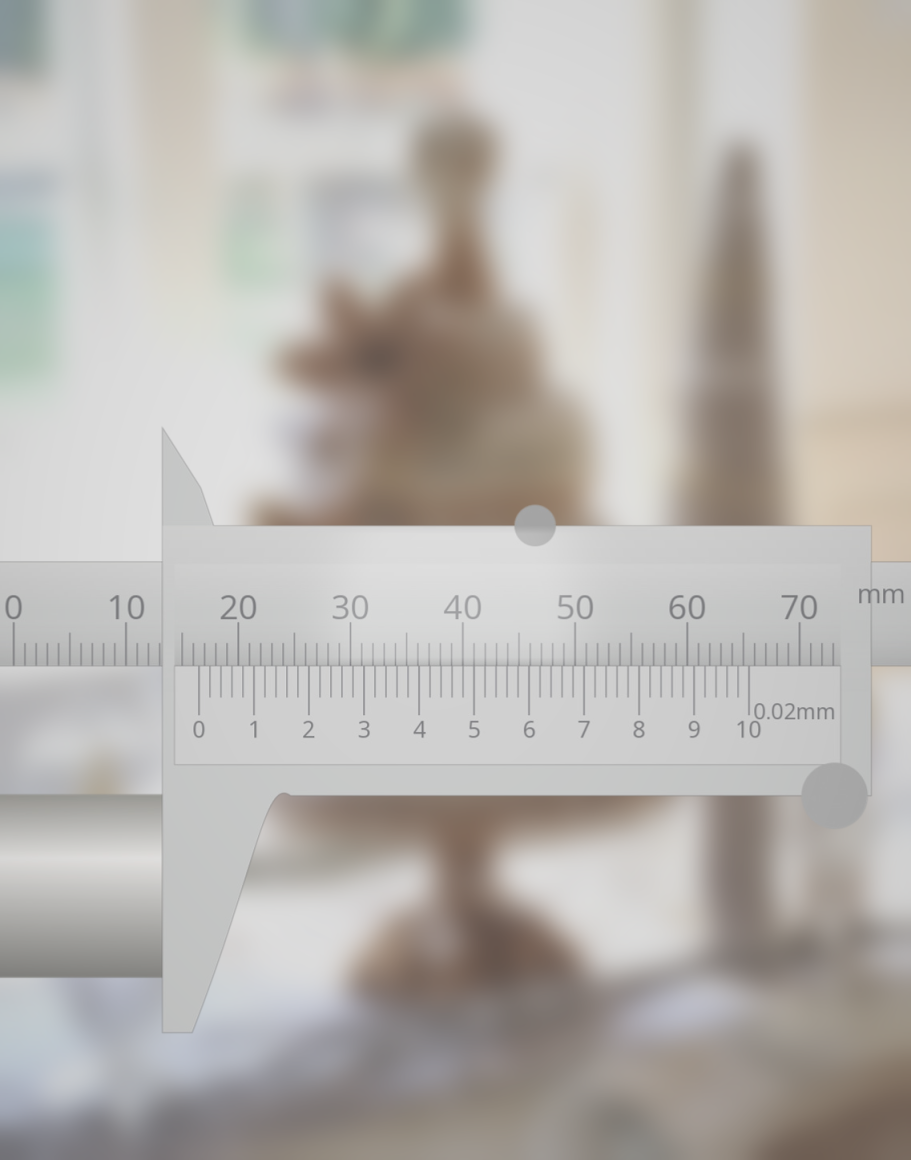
mm 16.5
